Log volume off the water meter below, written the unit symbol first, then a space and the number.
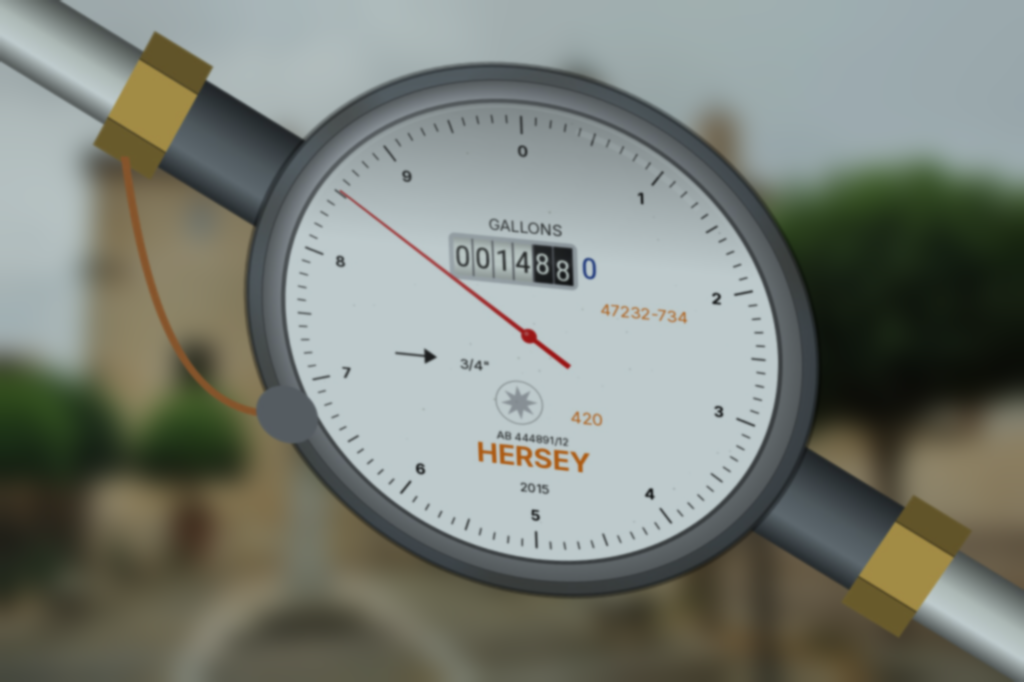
gal 14878.5
